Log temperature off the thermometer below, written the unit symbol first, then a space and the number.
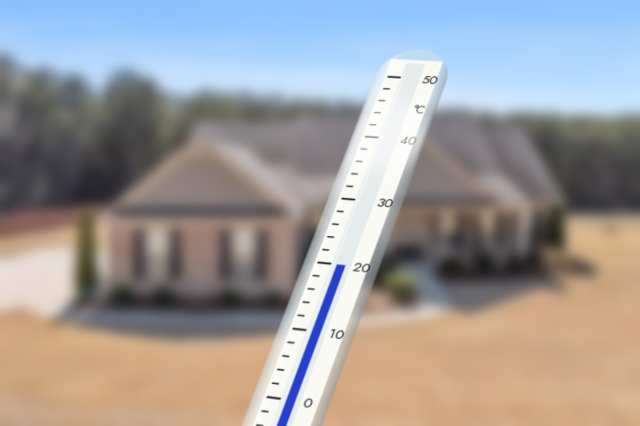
°C 20
